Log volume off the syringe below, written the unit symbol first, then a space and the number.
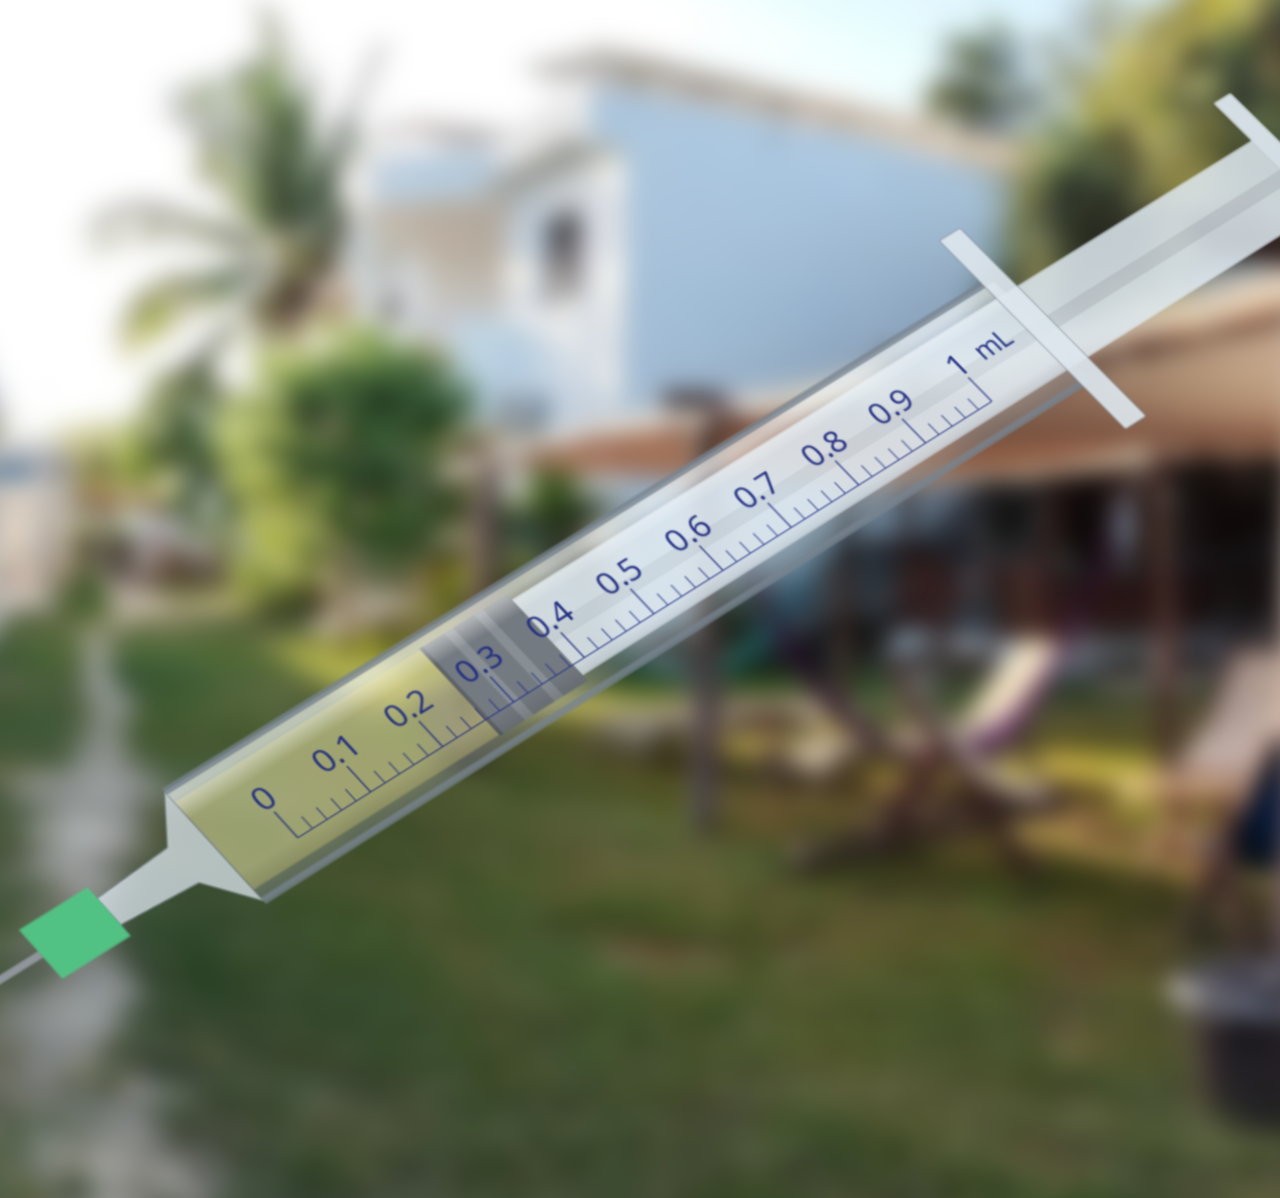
mL 0.26
